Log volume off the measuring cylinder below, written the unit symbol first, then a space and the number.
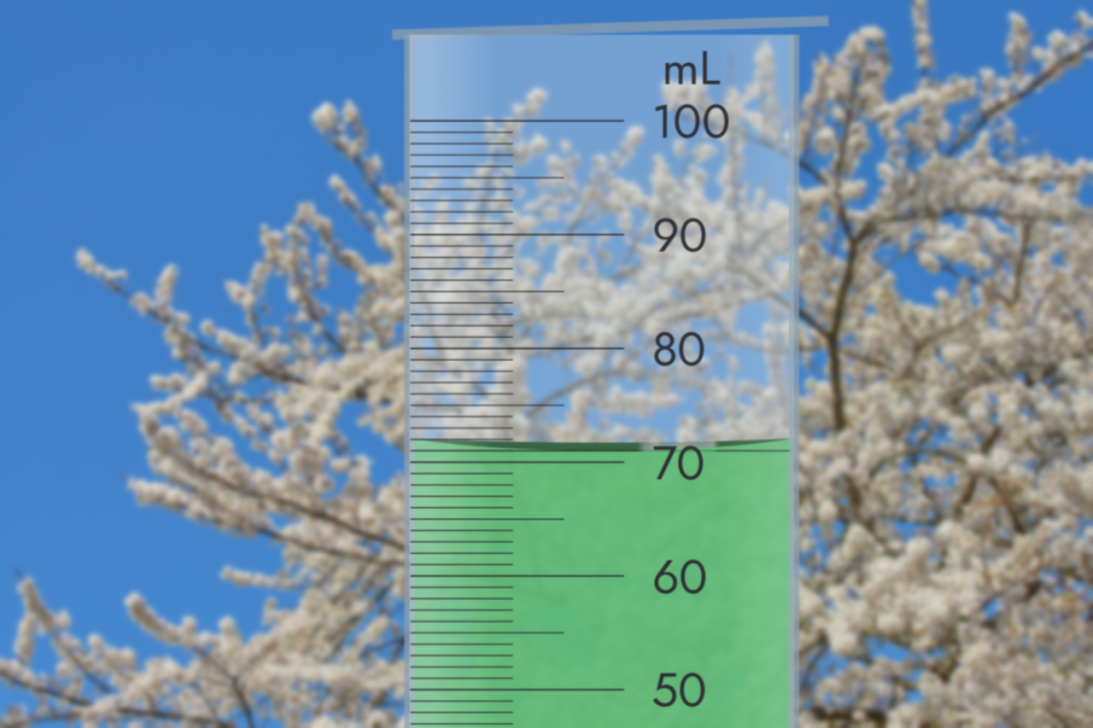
mL 71
